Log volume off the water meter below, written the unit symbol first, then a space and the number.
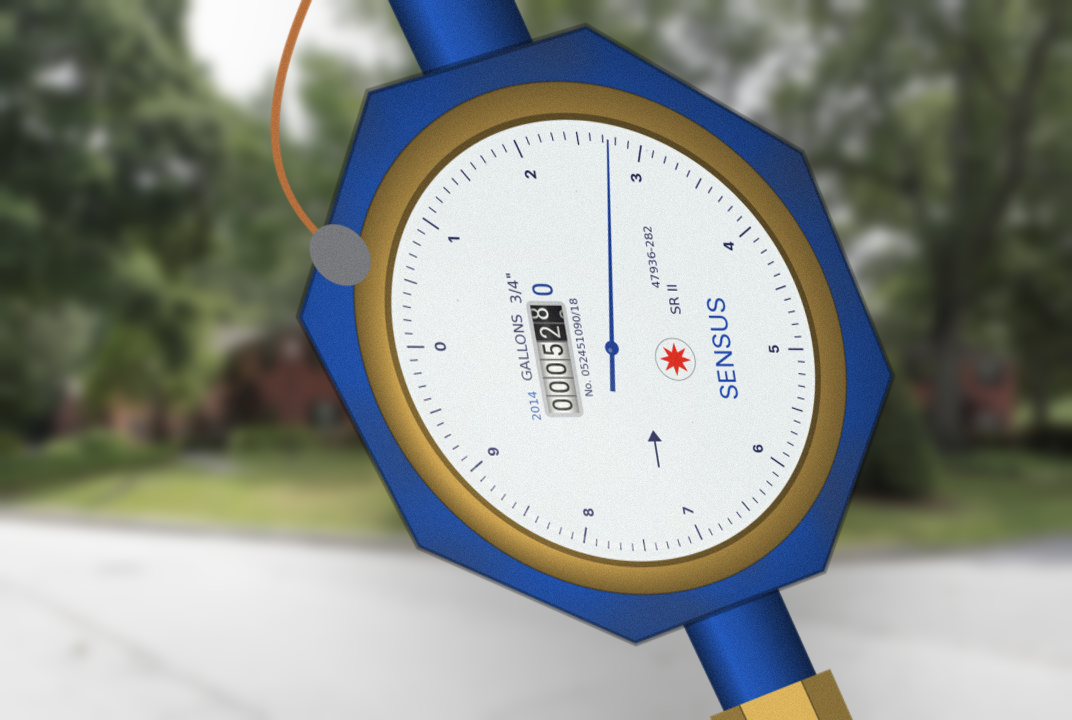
gal 5282.7
